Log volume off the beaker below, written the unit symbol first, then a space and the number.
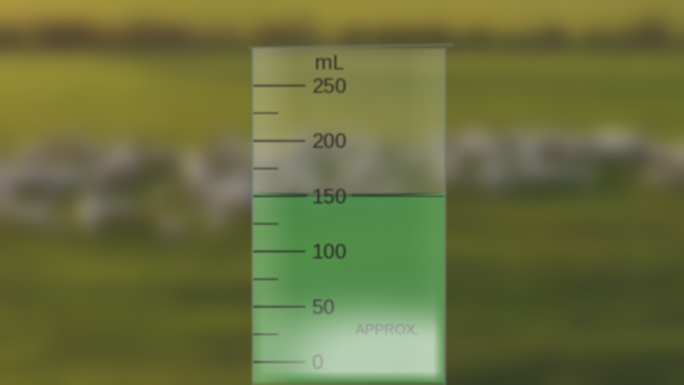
mL 150
